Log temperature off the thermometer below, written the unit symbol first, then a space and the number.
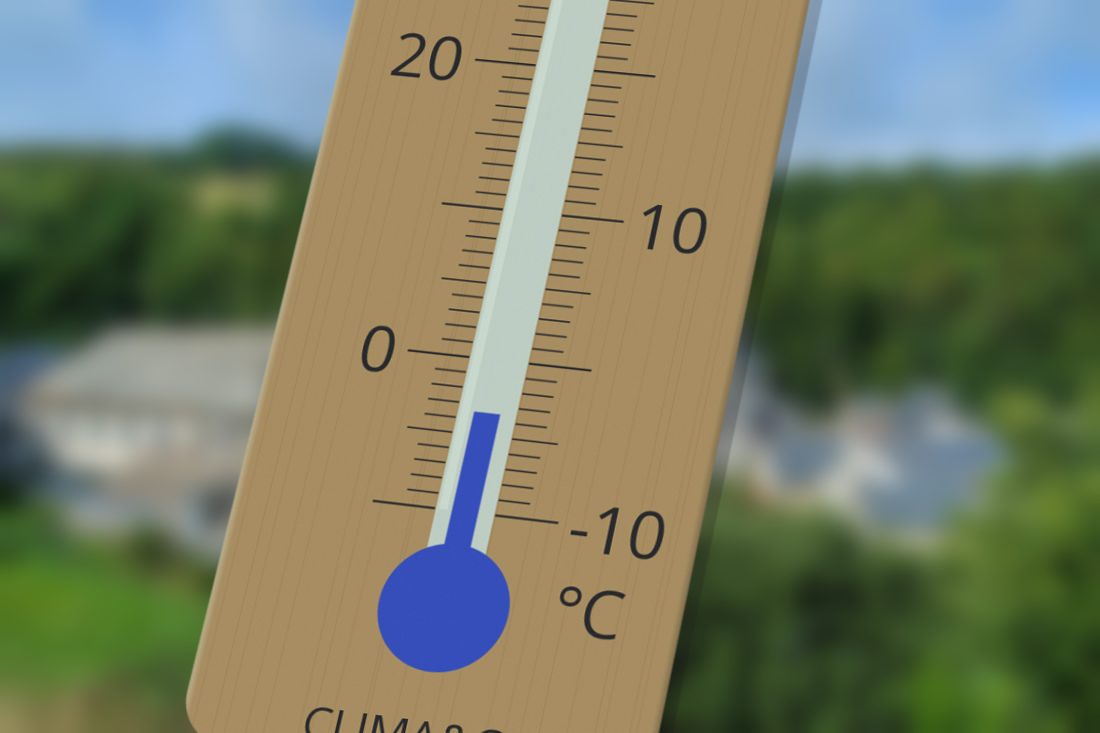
°C -3.5
